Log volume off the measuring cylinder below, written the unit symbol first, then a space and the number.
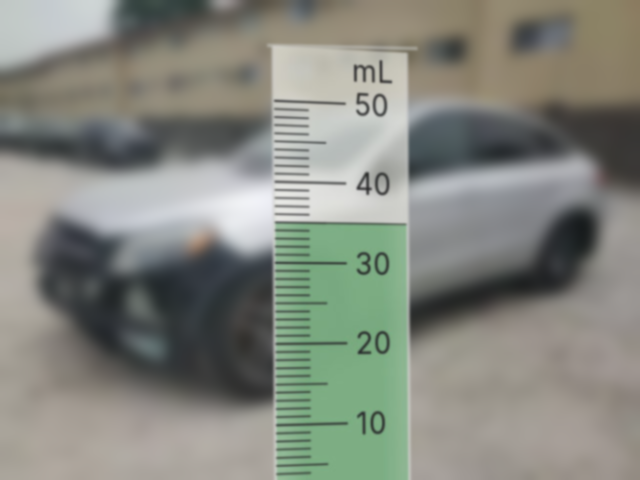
mL 35
